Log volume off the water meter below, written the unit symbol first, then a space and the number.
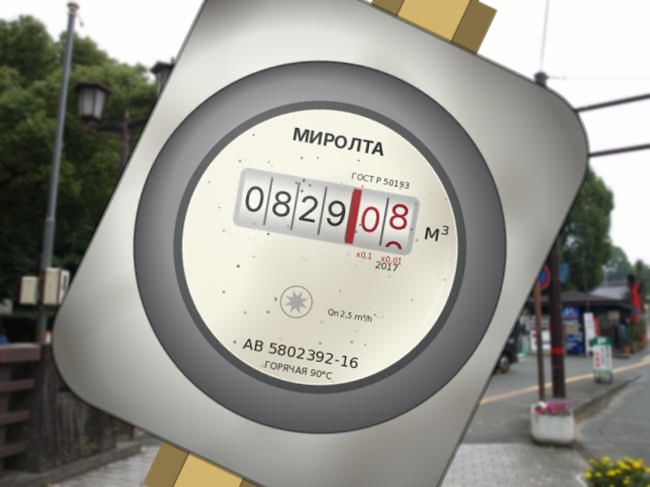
m³ 829.08
